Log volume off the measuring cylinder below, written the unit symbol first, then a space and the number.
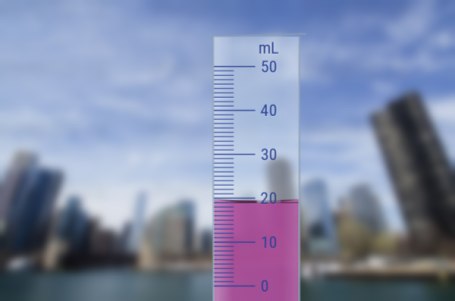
mL 19
